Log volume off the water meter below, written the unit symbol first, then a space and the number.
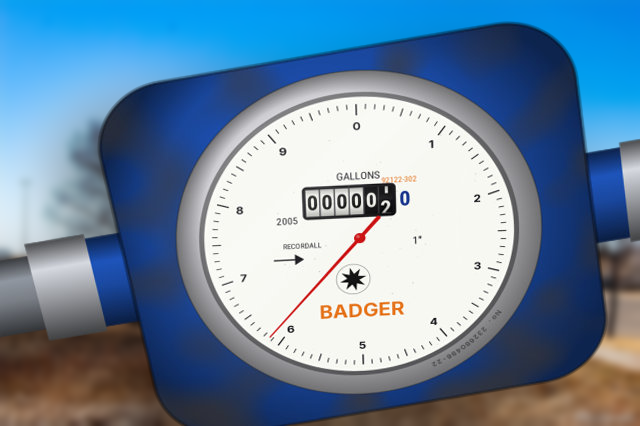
gal 16.1
